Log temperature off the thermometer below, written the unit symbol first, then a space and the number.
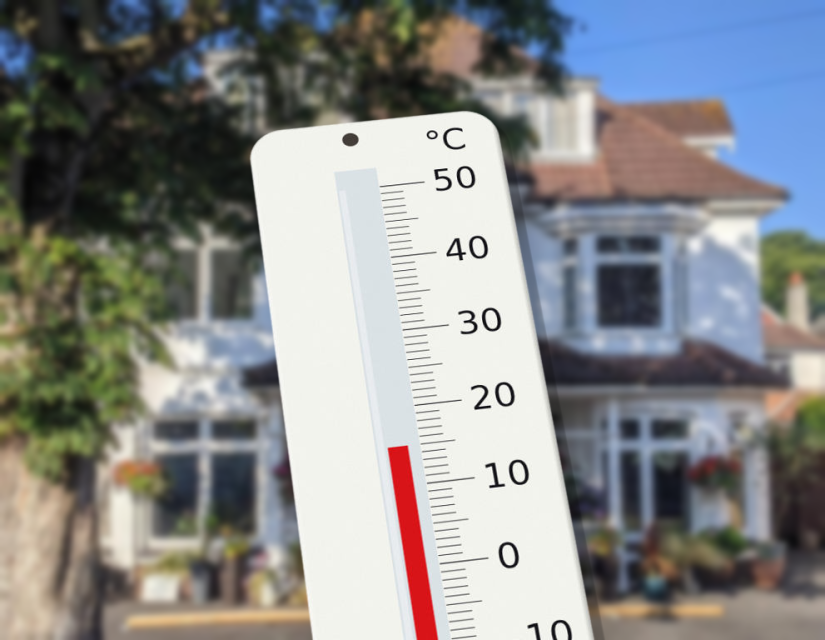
°C 15
